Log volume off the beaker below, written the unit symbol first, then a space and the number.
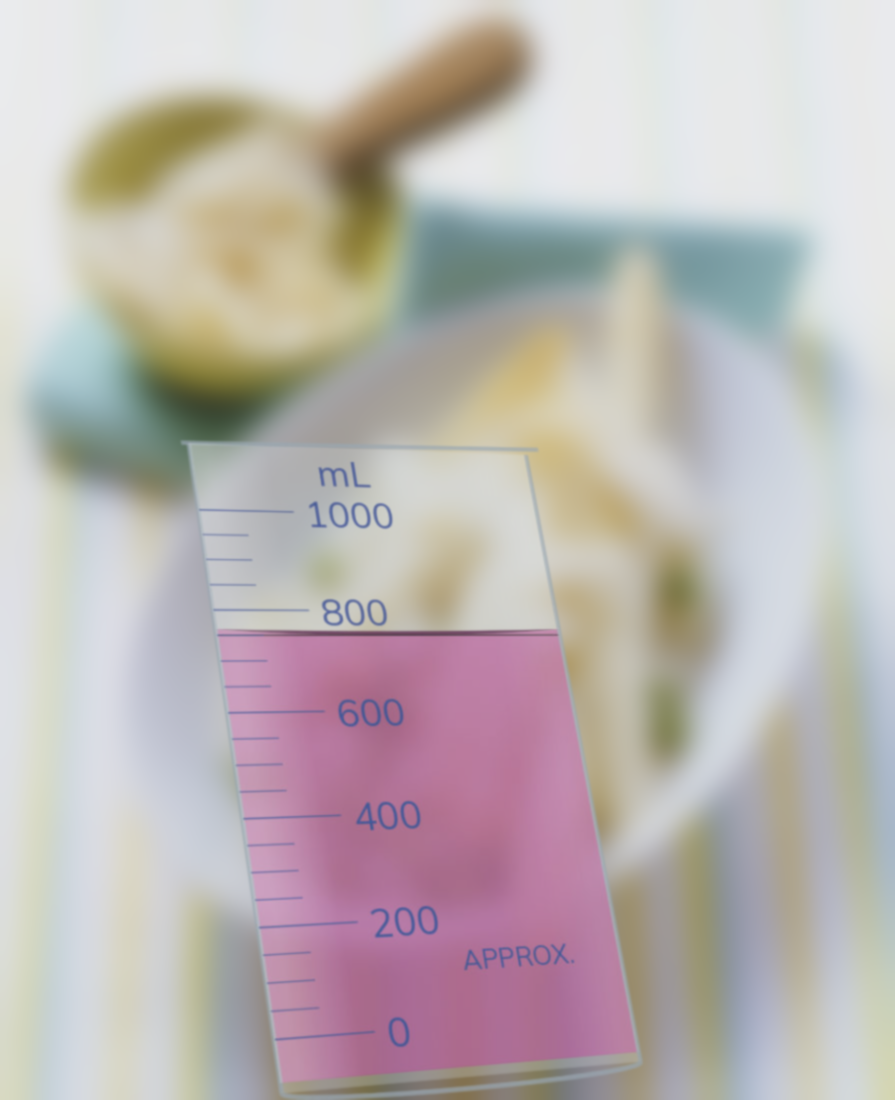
mL 750
